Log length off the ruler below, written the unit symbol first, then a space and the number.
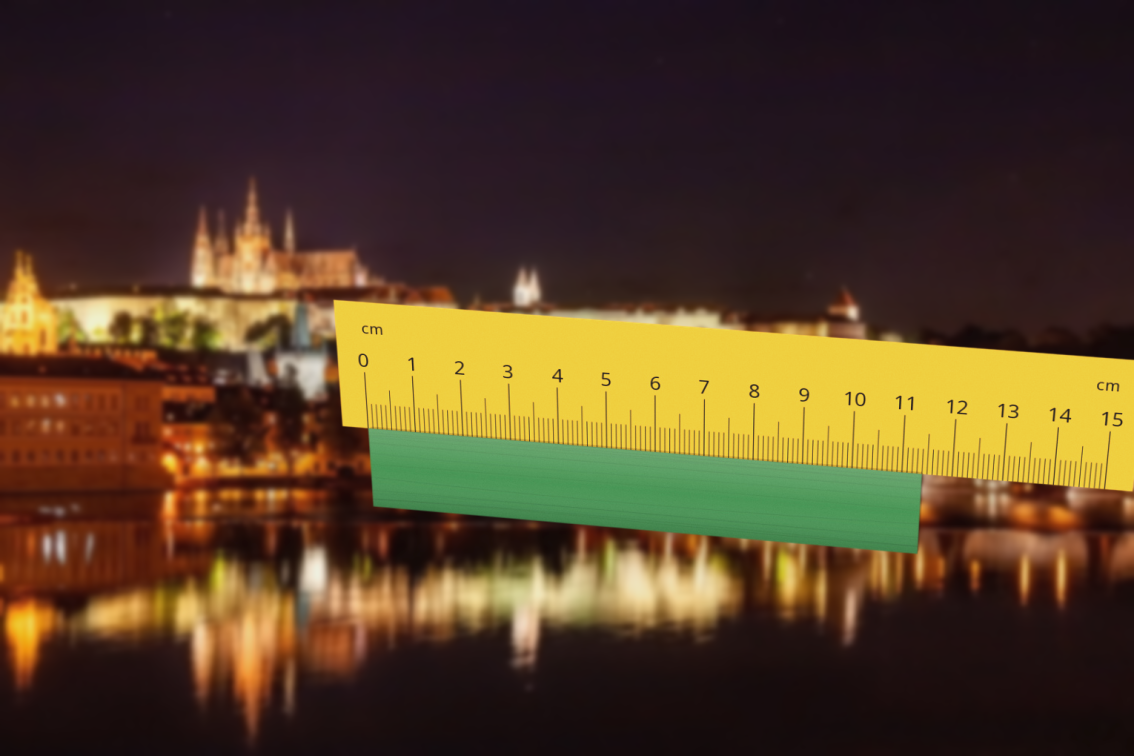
cm 11.4
